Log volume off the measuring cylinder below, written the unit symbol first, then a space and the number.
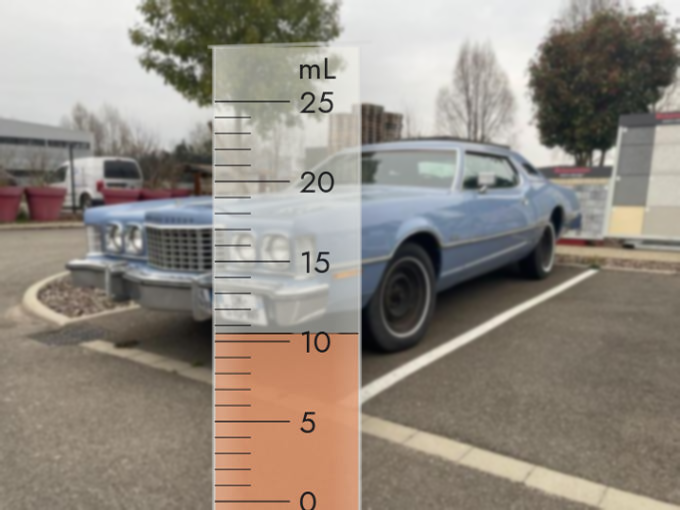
mL 10.5
